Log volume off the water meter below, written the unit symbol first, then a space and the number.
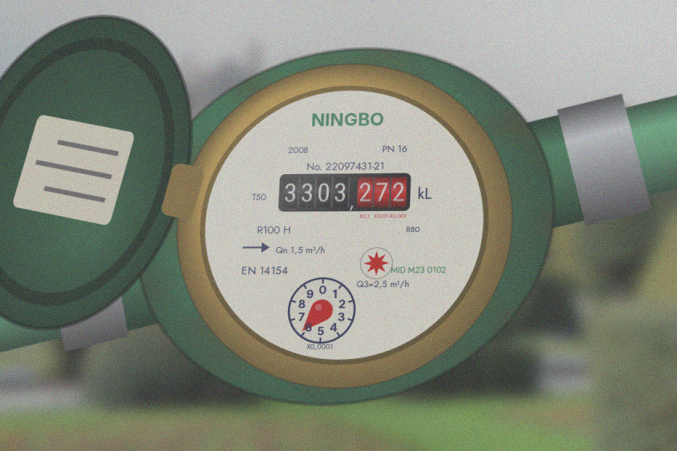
kL 3303.2726
